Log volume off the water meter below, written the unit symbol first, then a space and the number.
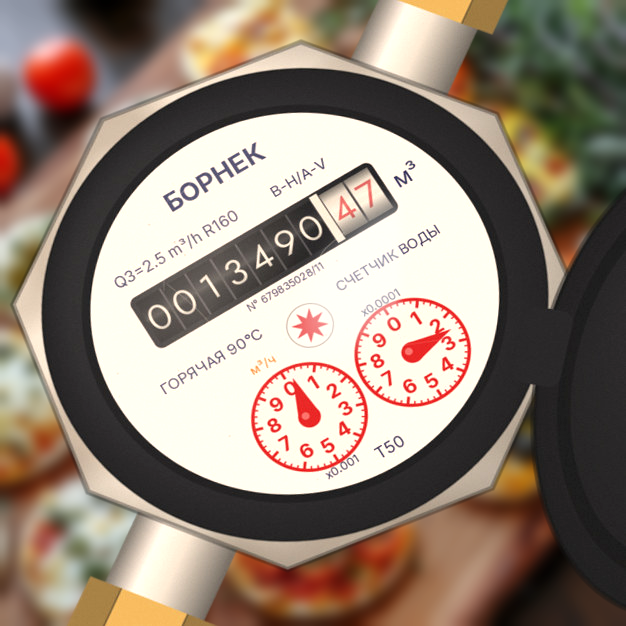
m³ 13490.4702
